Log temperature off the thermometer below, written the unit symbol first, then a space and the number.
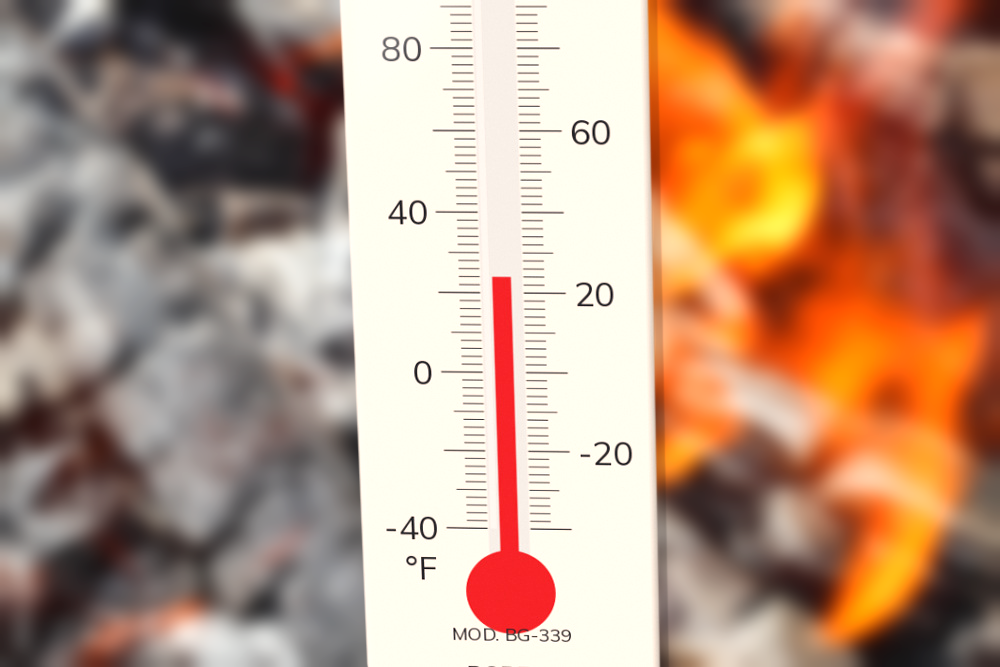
°F 24
